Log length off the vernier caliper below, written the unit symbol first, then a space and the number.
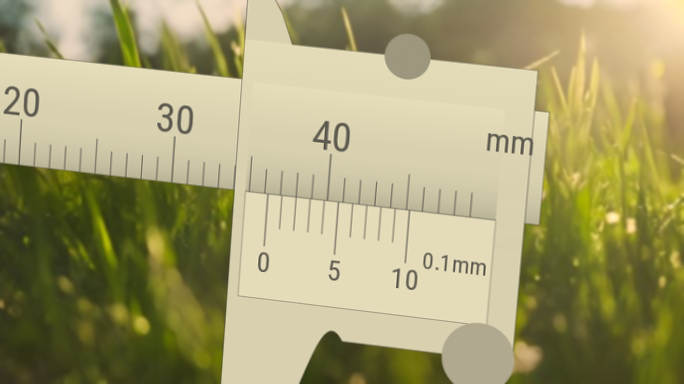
mm 36.2
